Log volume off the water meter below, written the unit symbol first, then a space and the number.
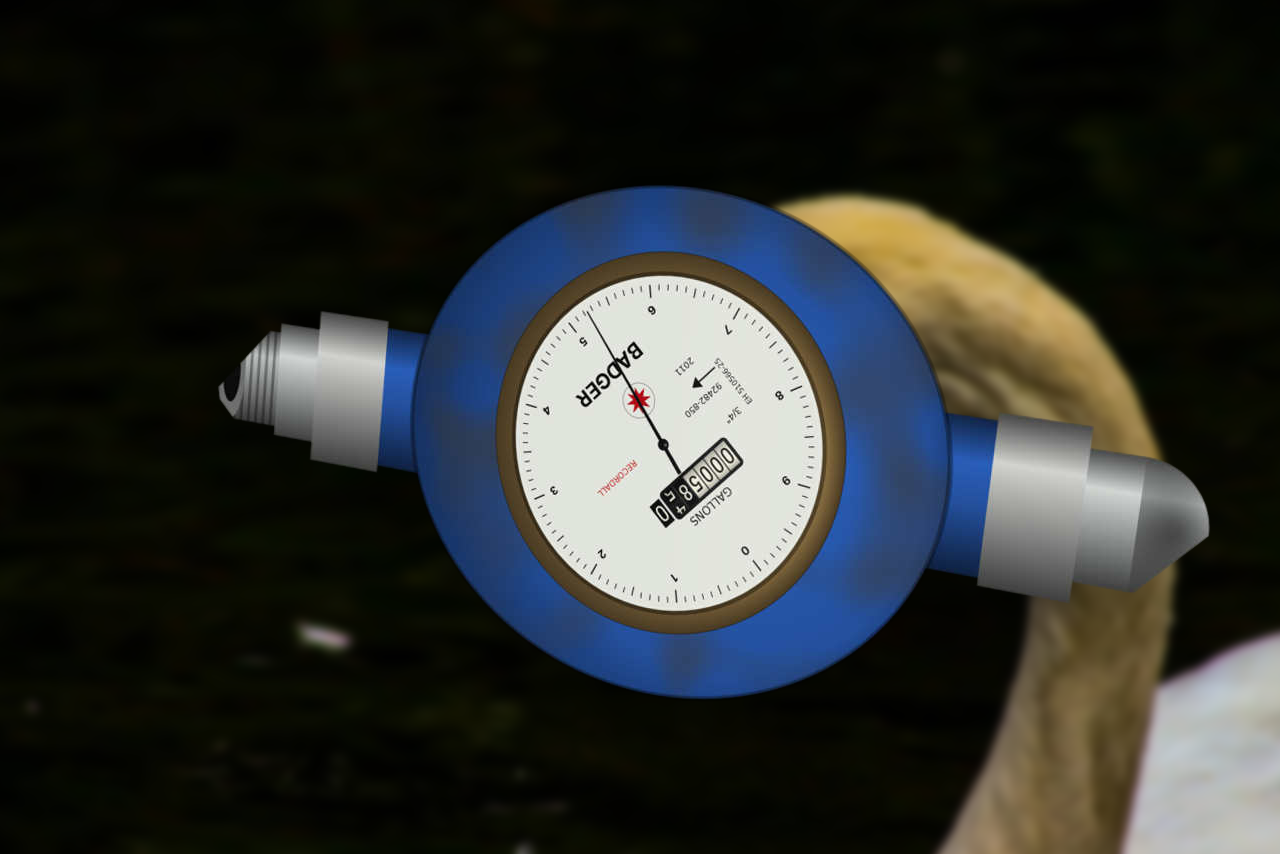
gal 5845.2
